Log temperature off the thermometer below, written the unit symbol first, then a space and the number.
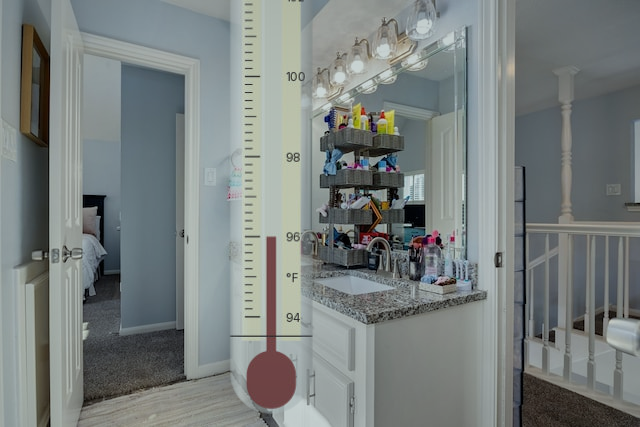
°F 96
